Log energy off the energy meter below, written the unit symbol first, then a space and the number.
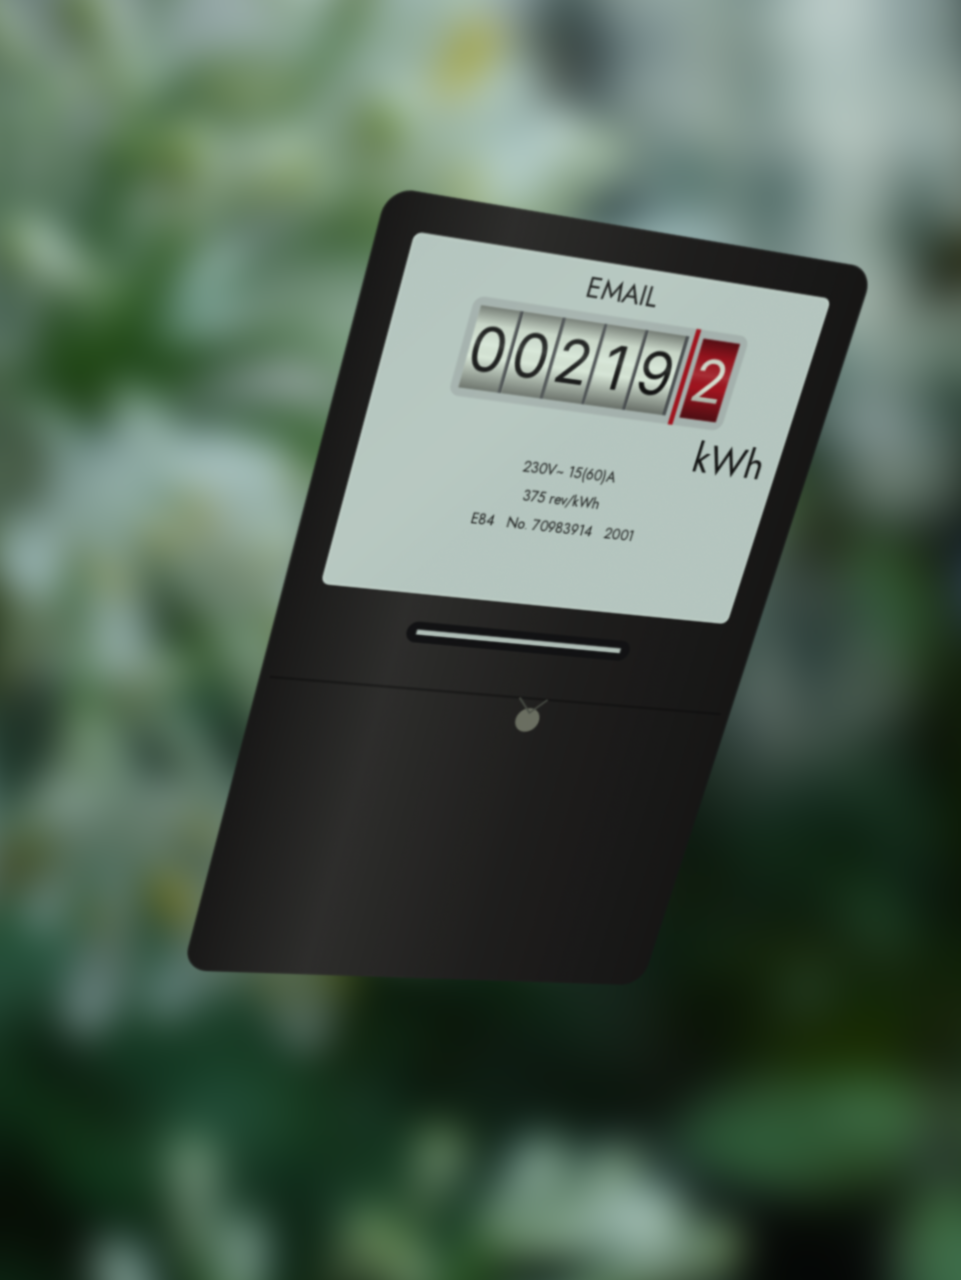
kWh 219.2
